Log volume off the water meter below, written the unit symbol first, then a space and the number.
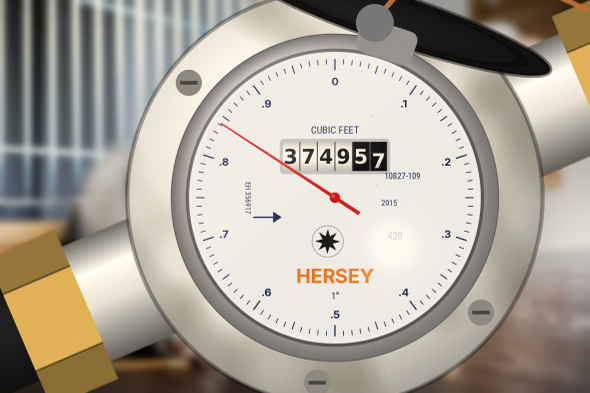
ft³ 374956.84
